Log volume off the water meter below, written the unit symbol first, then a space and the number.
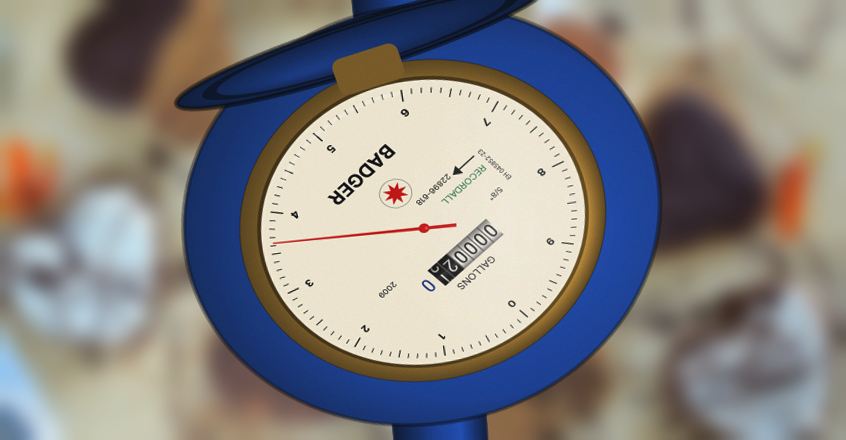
gal 213.6
